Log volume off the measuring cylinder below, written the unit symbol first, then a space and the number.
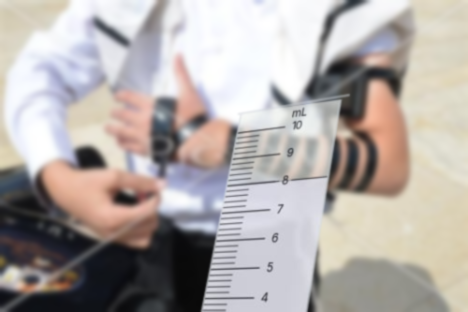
mL 8
